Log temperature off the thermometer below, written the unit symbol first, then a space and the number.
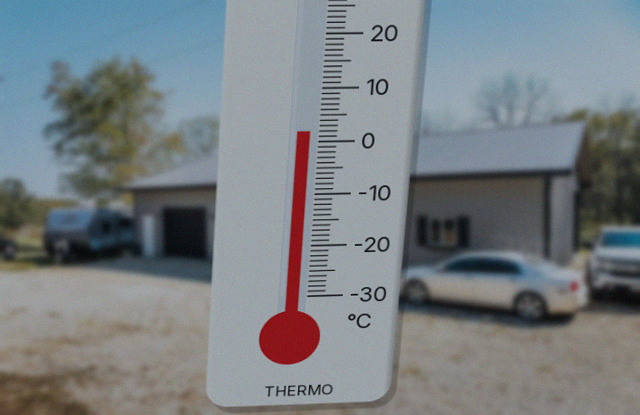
°C 2
